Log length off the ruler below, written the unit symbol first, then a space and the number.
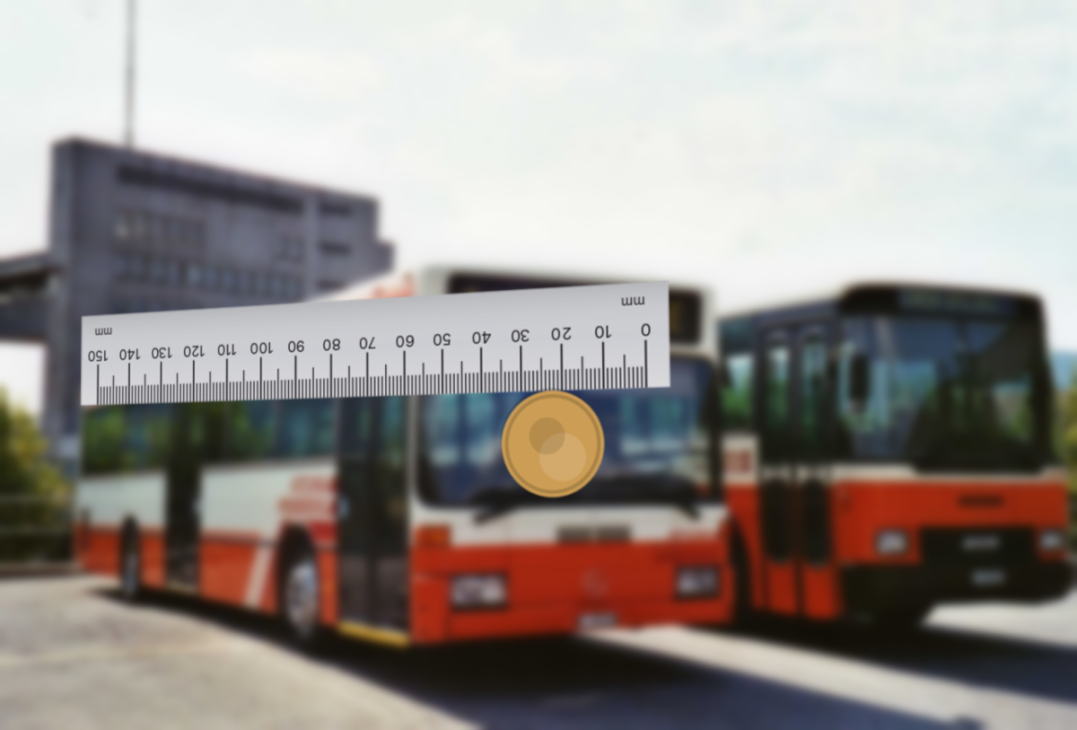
mm 25
